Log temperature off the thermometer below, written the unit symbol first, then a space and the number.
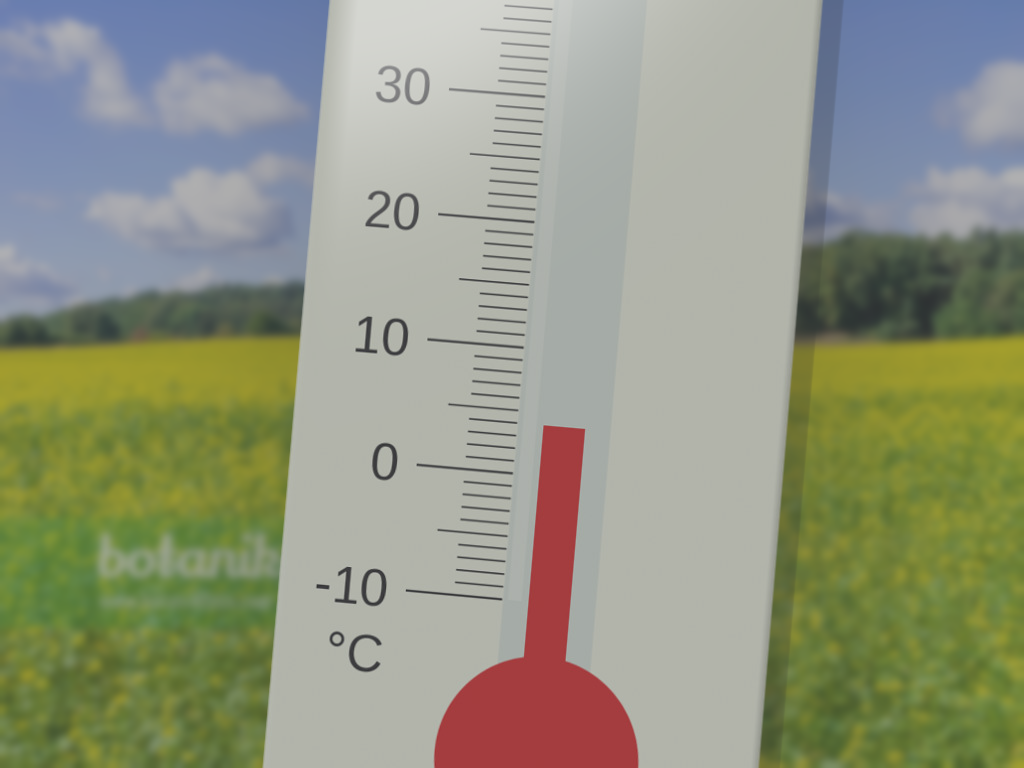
°C 4
